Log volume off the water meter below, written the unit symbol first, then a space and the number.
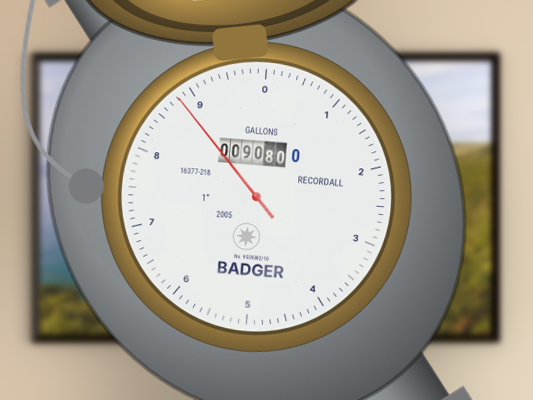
gal 90798.8
